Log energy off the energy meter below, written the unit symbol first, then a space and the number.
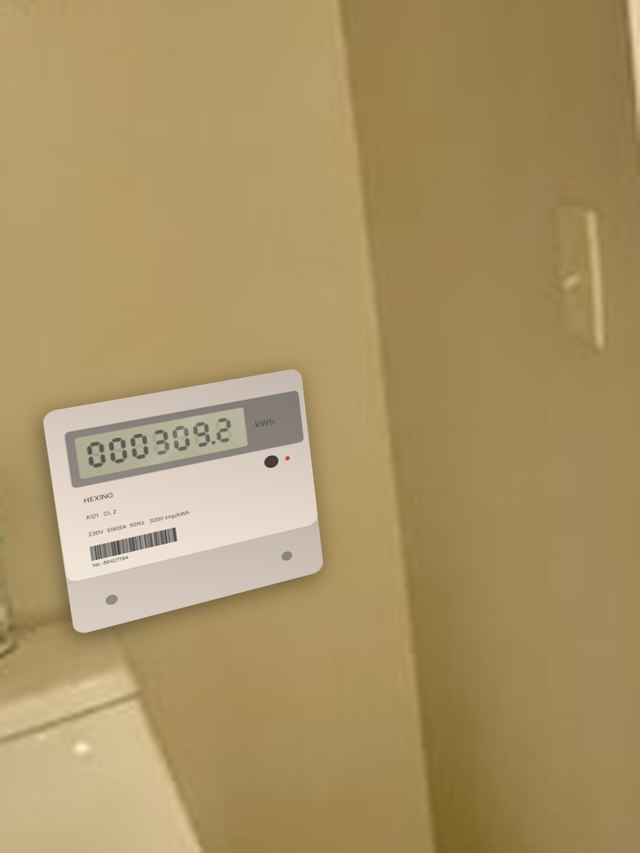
kWh 309.2
